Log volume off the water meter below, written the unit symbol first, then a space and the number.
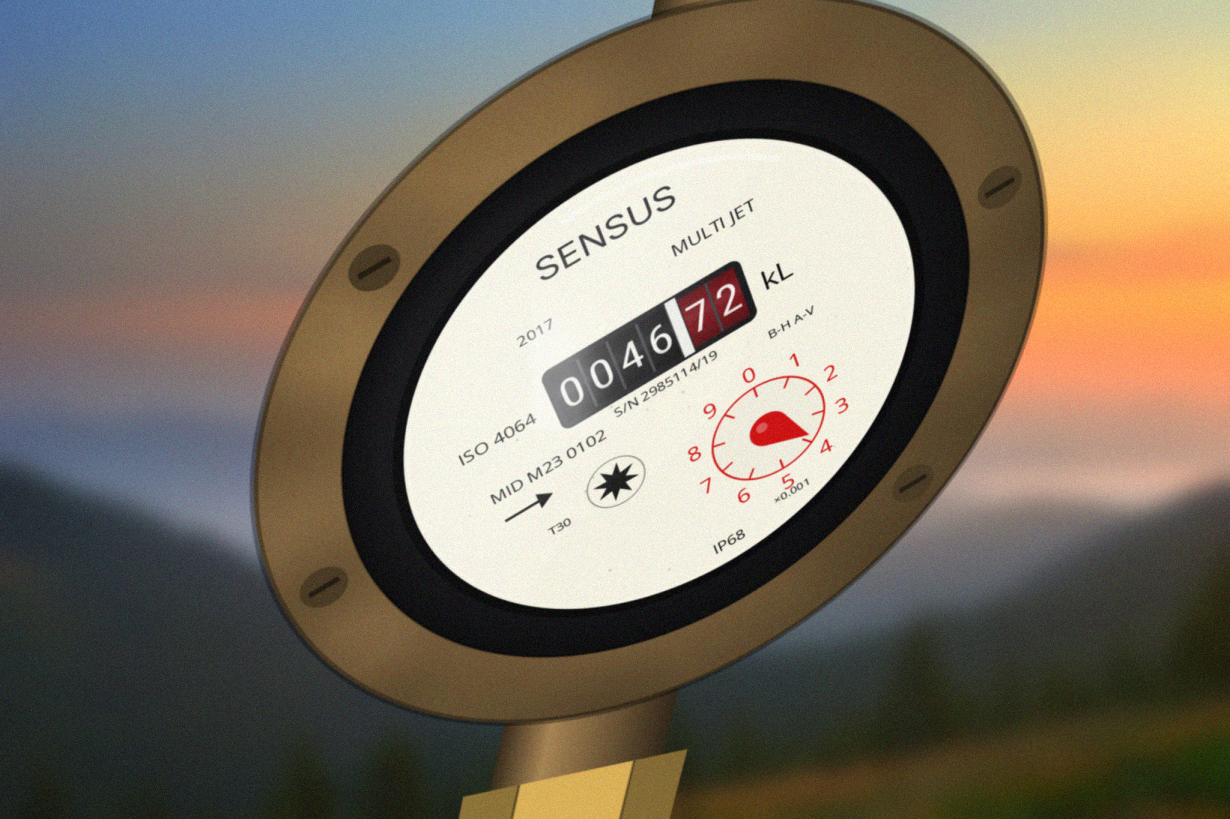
kL 46.723
